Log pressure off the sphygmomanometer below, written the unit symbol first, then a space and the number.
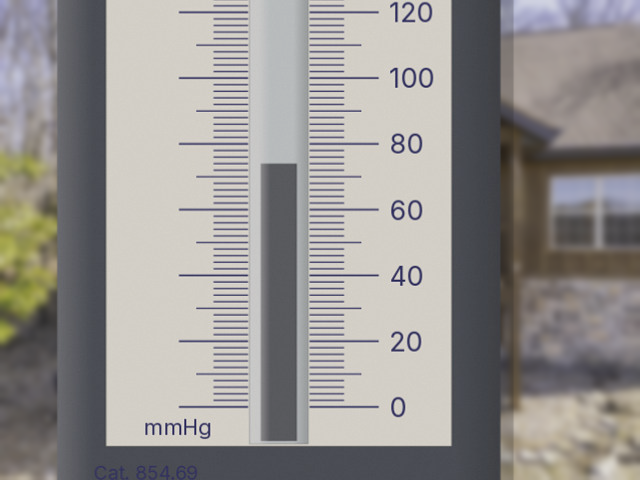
mmHg 74
